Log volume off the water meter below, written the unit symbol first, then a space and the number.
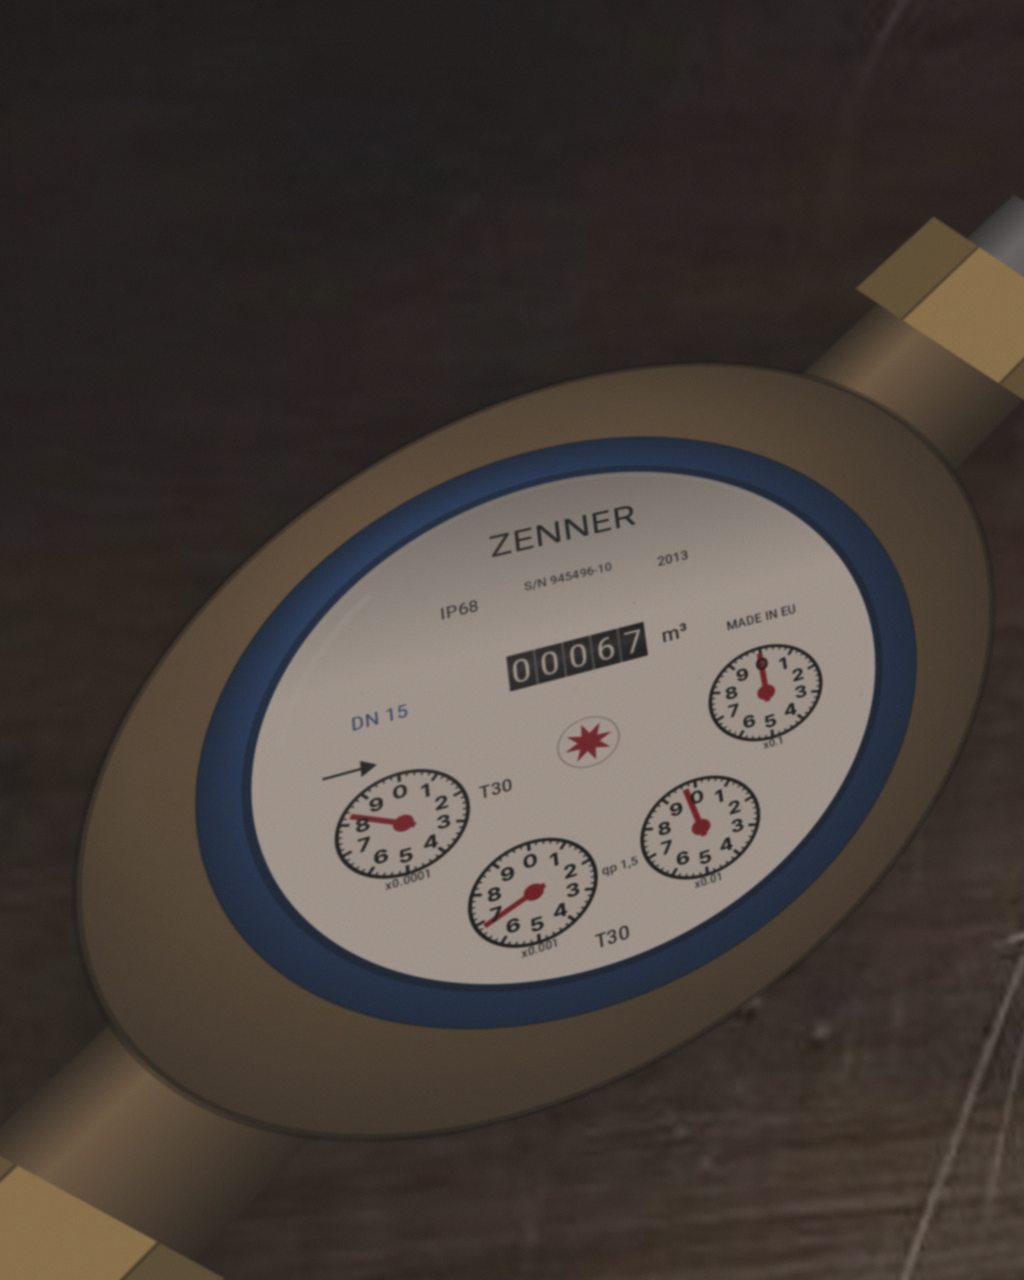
m³ 66.9968
